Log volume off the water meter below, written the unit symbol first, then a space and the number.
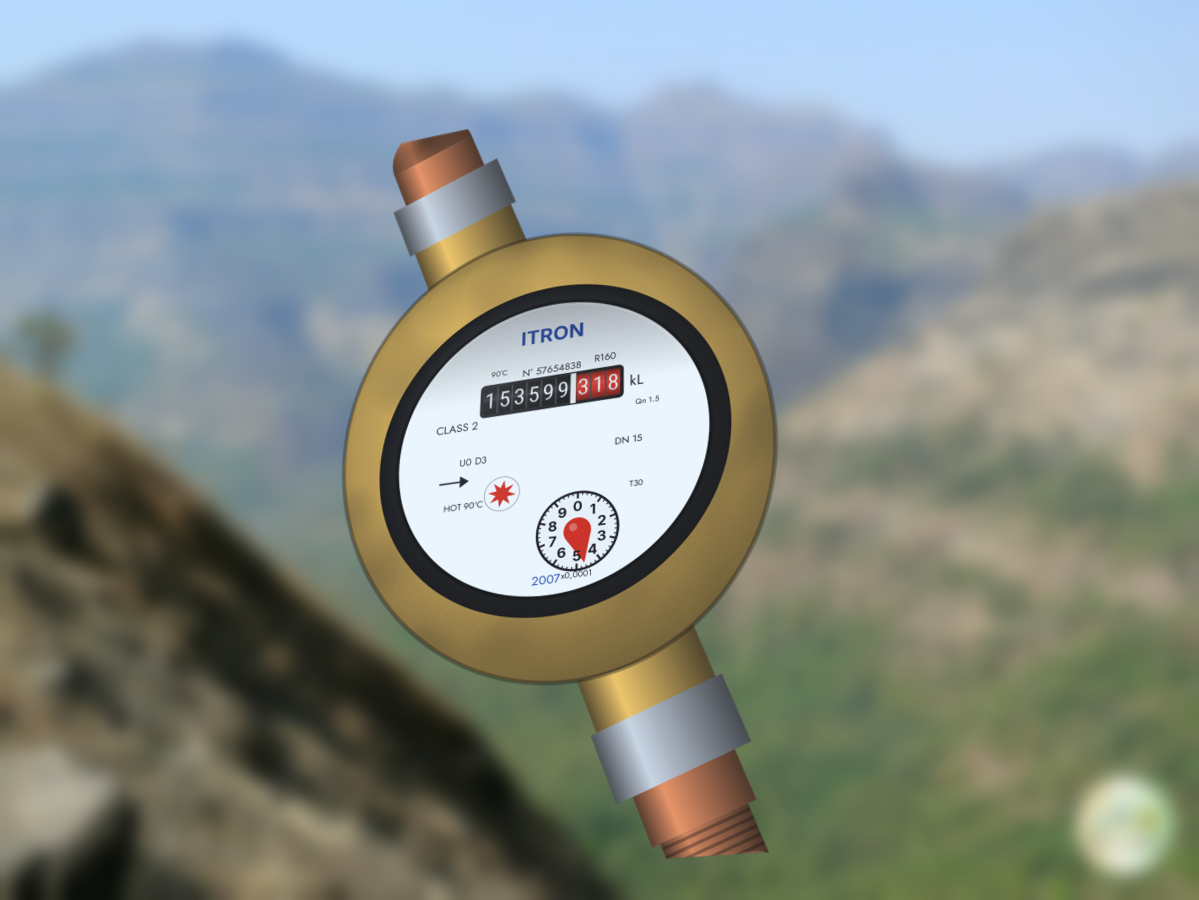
kL 153599.3184
